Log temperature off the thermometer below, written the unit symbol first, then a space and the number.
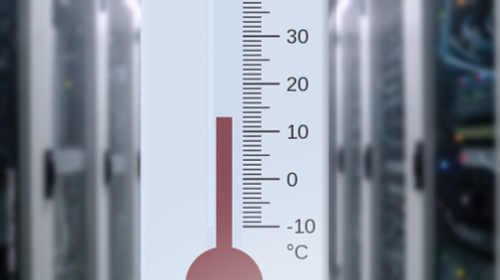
°C 13
